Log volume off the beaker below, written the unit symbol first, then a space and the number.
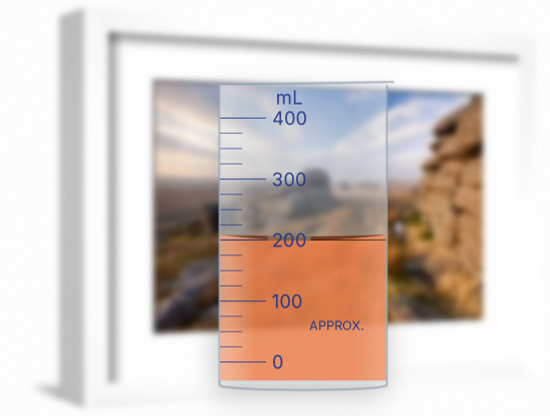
mL 200
